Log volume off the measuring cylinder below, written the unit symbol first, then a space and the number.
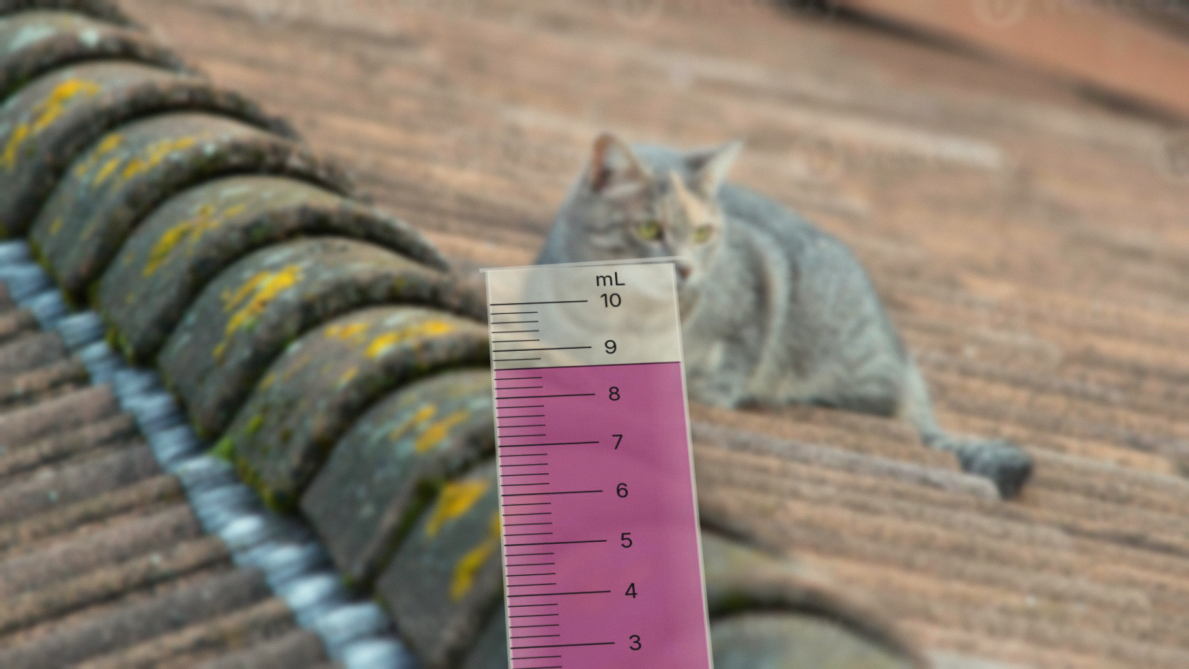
mL 8.6
